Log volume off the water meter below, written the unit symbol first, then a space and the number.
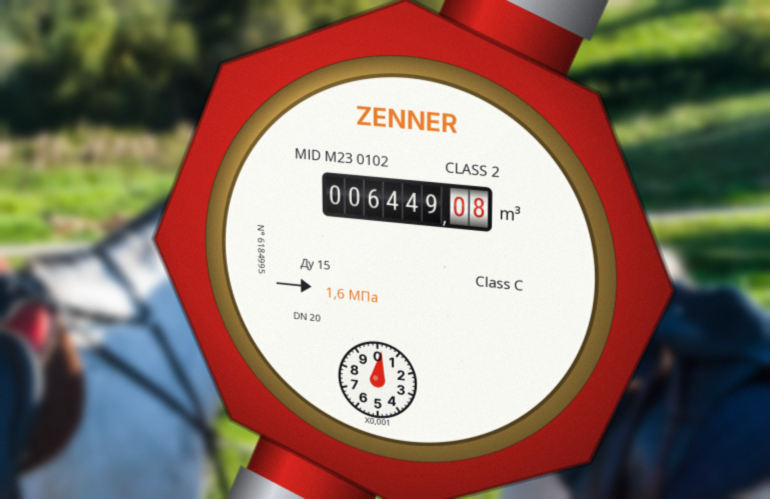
m³ 6449.080
